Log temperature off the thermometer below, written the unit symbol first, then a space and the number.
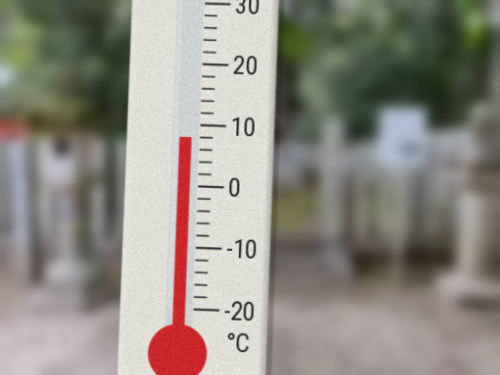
°C 8
